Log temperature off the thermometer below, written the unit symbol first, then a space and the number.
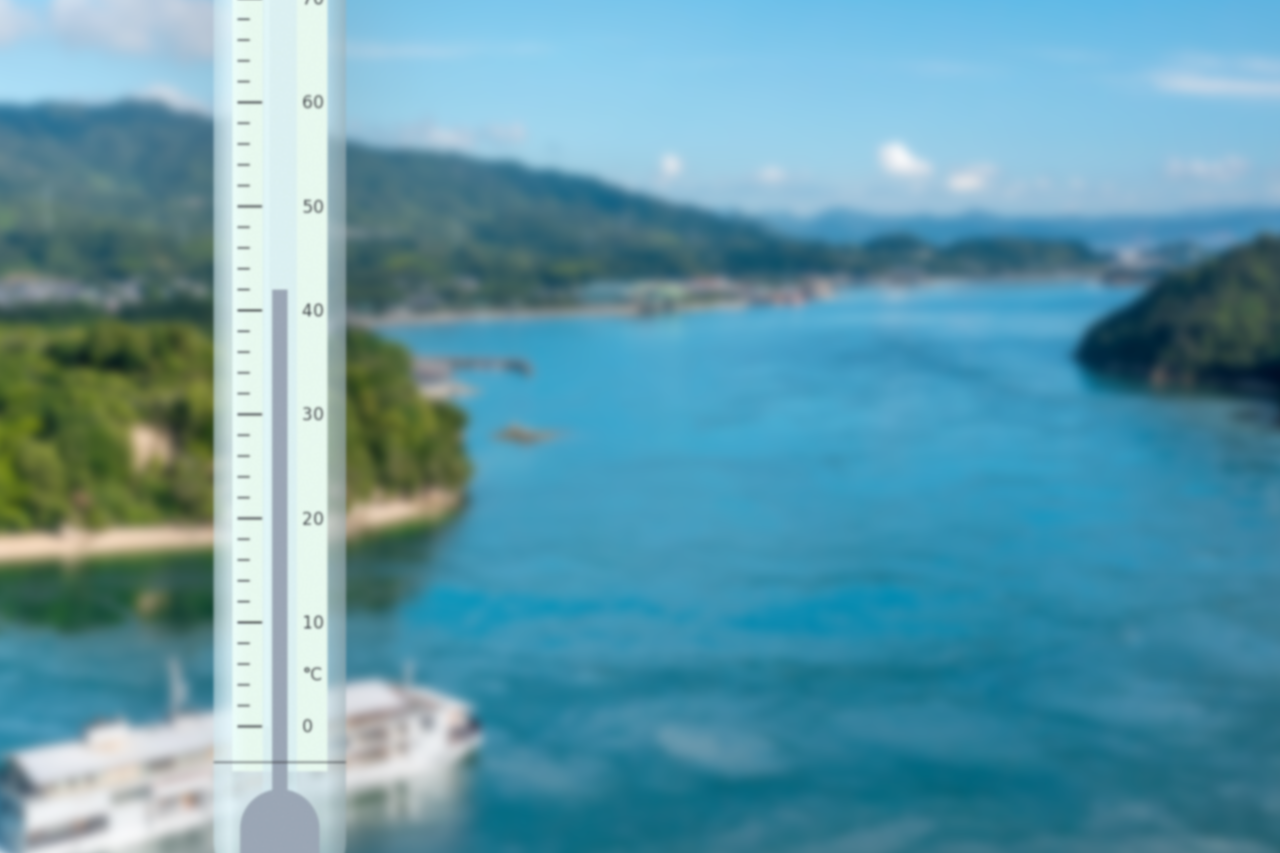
°C 42
